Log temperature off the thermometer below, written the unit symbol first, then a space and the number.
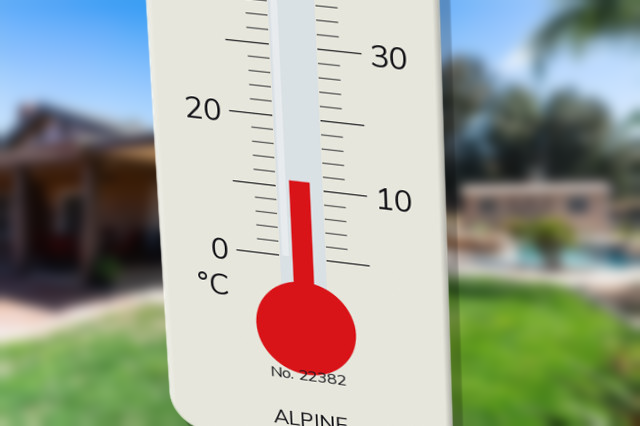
°C 11
